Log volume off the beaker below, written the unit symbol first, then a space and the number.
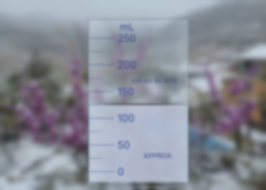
mL 125
